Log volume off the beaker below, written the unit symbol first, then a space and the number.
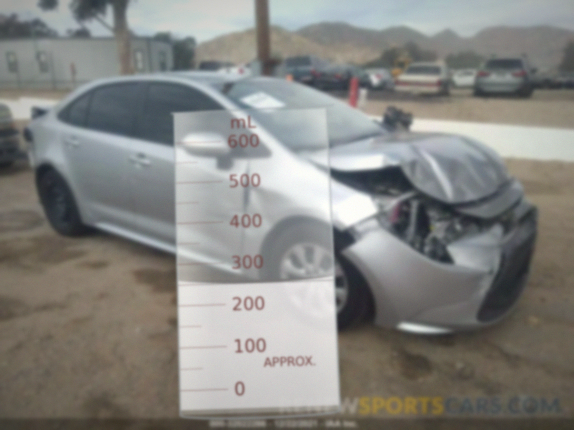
mL 250
